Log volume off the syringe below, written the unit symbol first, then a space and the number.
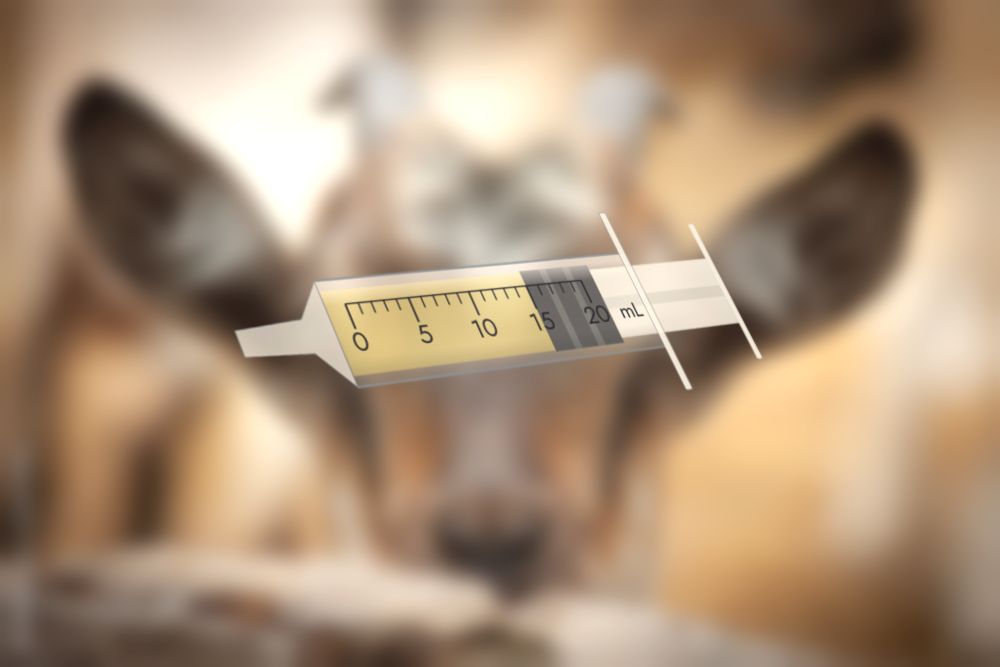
mL 15
